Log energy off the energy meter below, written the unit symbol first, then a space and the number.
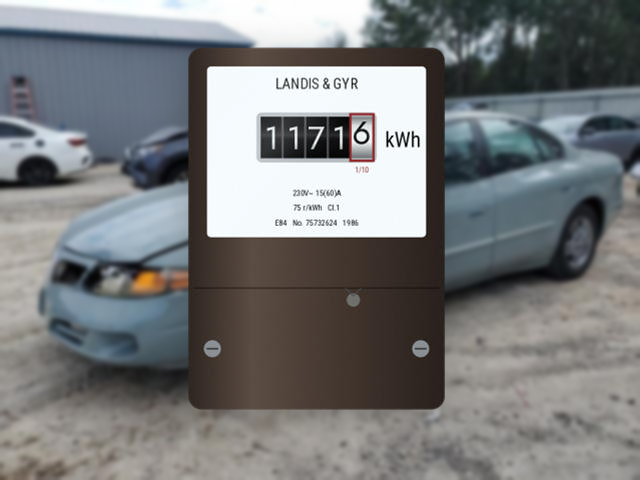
kWh 1171.6
